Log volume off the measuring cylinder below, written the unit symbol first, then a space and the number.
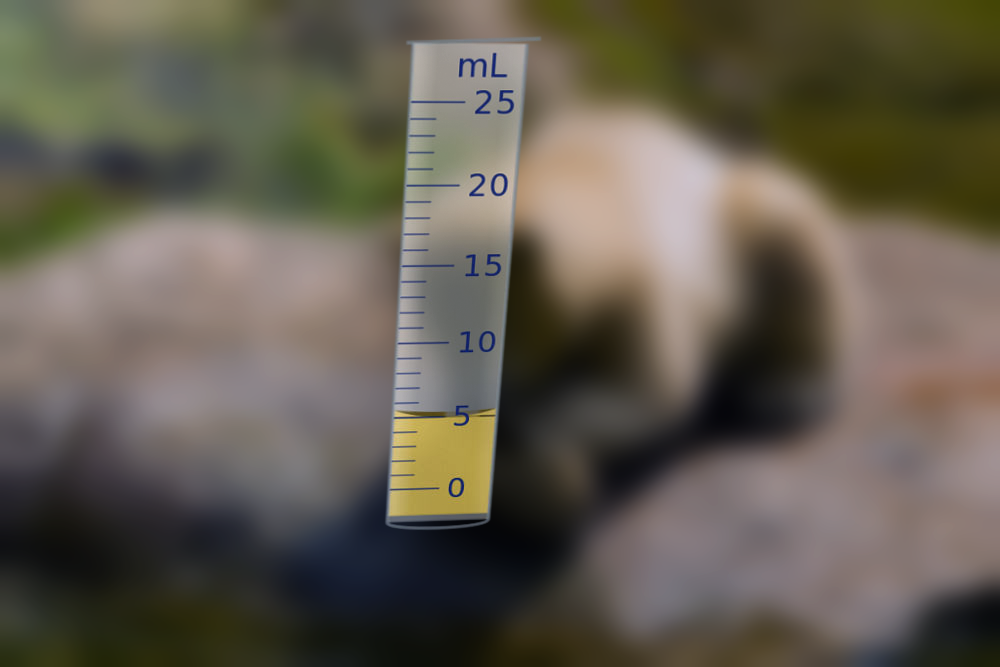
mL 5
